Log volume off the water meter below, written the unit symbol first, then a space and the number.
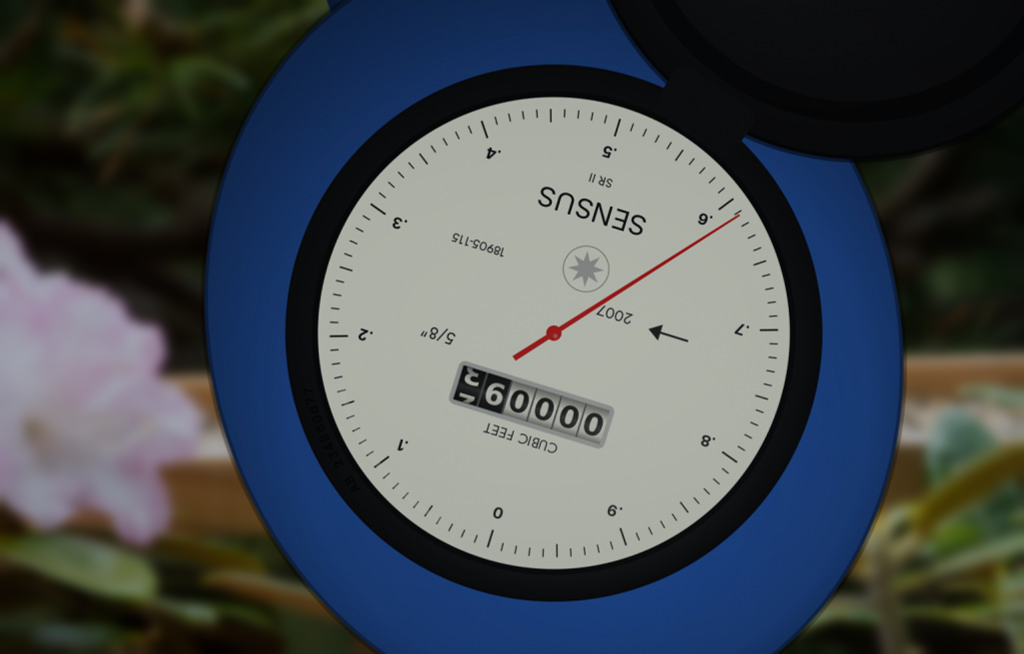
ft³ 92.61
